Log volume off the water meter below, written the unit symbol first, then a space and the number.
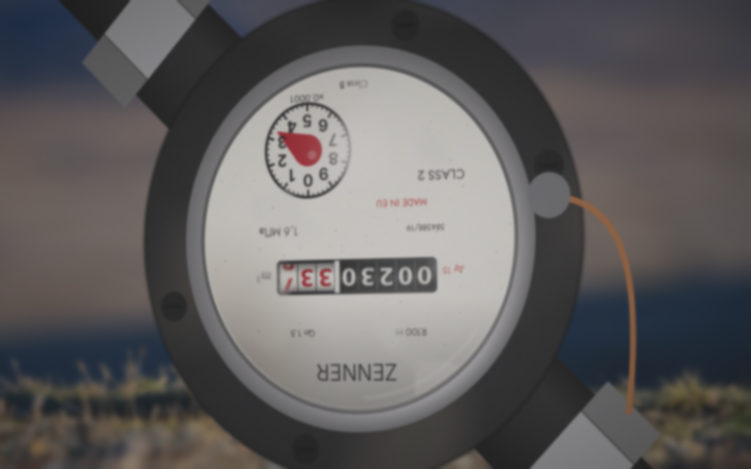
m³ 230.3373
